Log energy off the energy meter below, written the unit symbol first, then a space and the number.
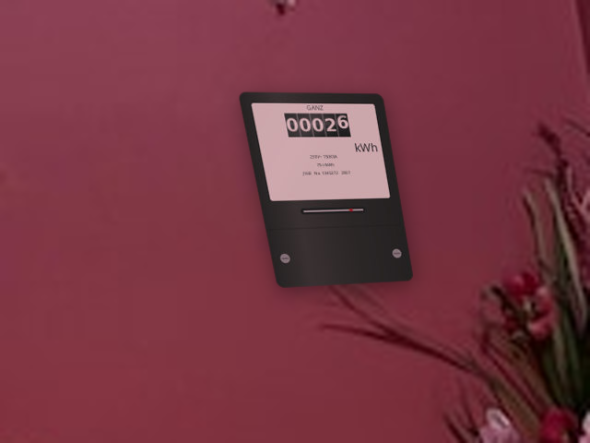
kWh 26
